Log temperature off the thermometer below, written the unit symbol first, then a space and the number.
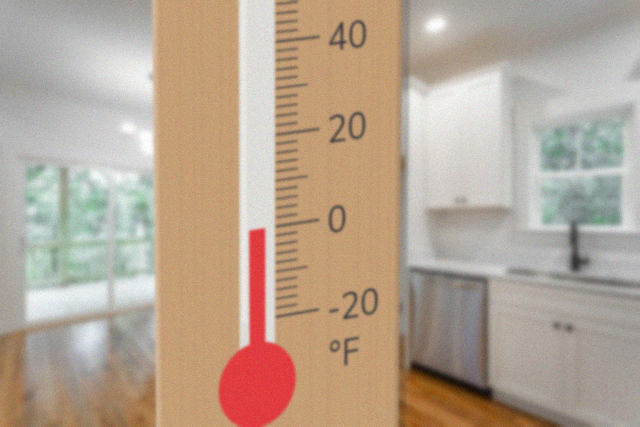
°F 0
